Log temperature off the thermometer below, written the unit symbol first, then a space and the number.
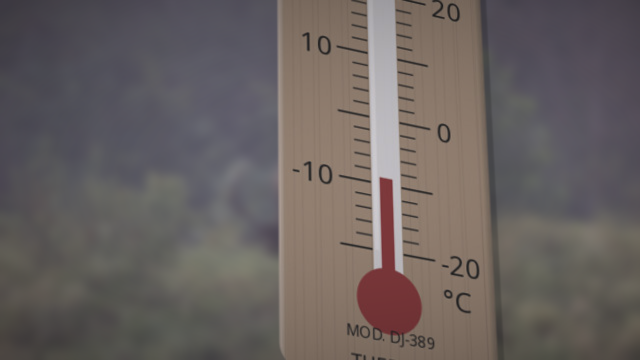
°C -9
